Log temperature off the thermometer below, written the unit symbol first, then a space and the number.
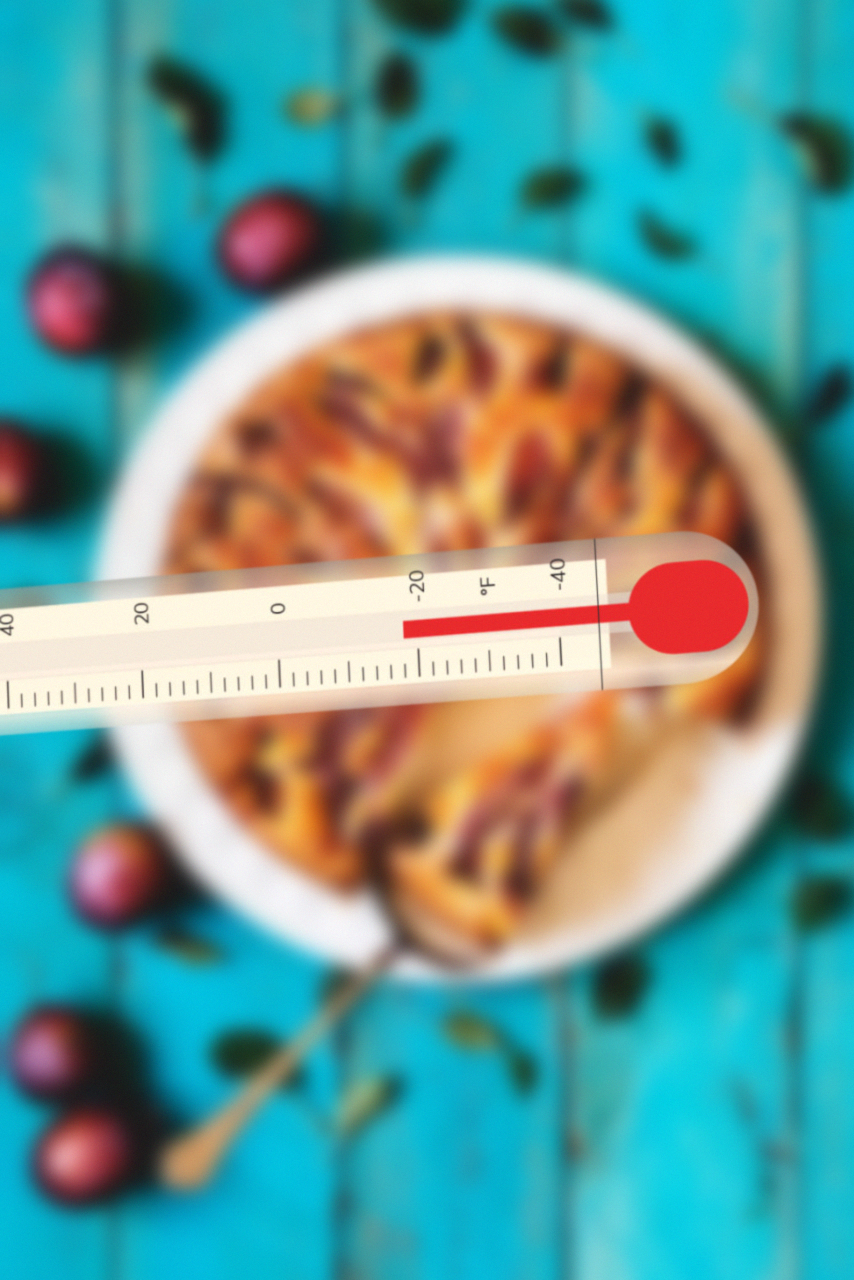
°F -18
